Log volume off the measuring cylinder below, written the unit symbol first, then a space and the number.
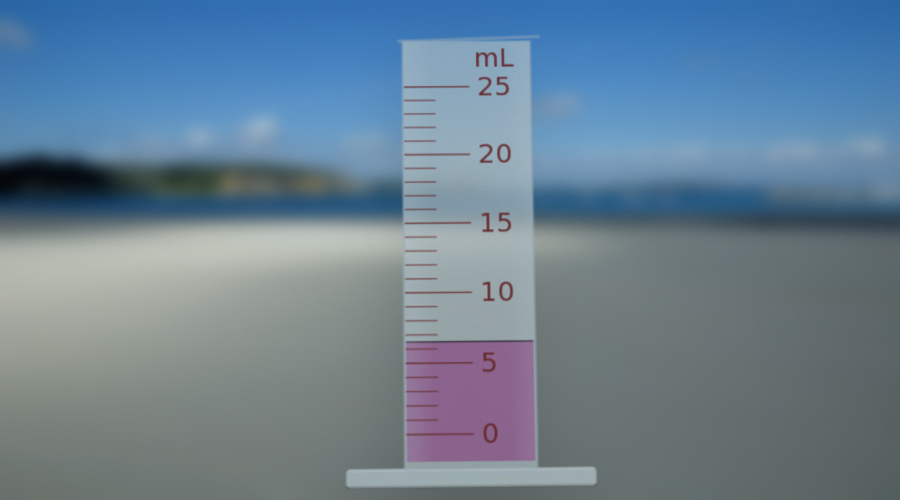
mL 6.5
